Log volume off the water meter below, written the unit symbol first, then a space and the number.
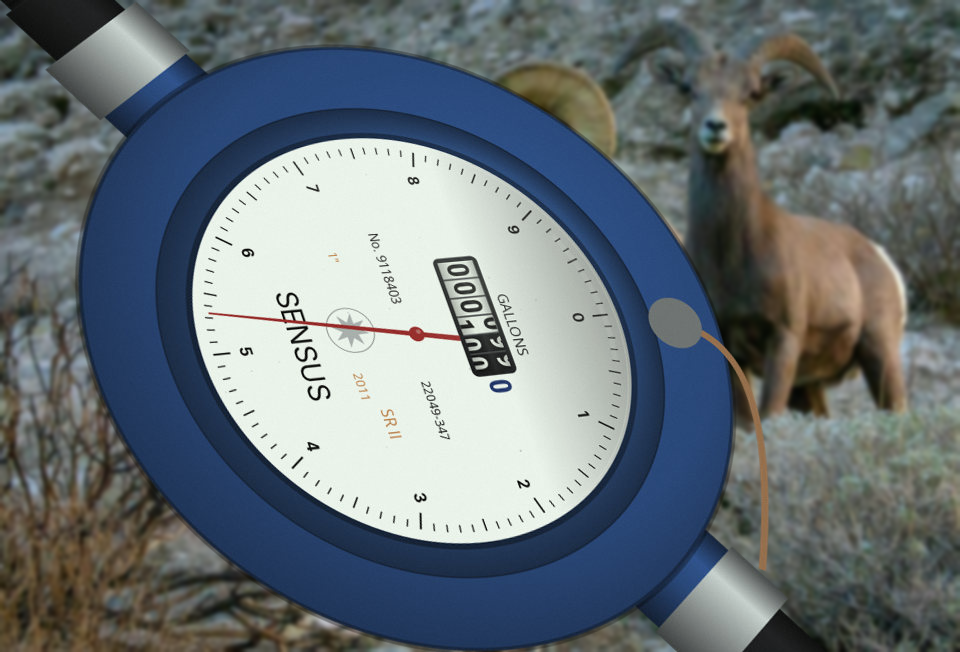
gal 995.3
